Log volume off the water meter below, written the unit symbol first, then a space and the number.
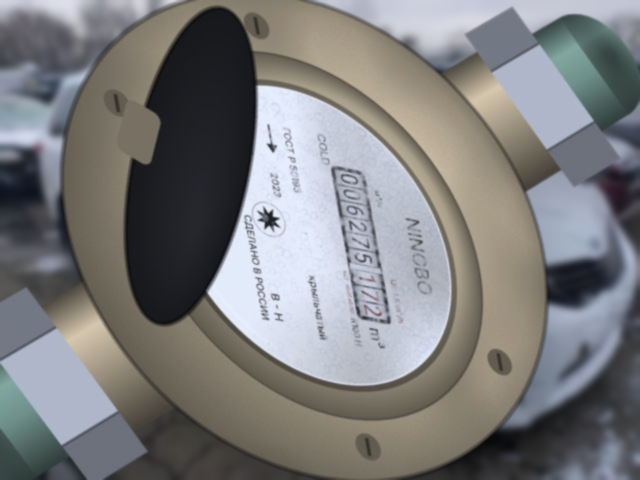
m³ 6275.172
